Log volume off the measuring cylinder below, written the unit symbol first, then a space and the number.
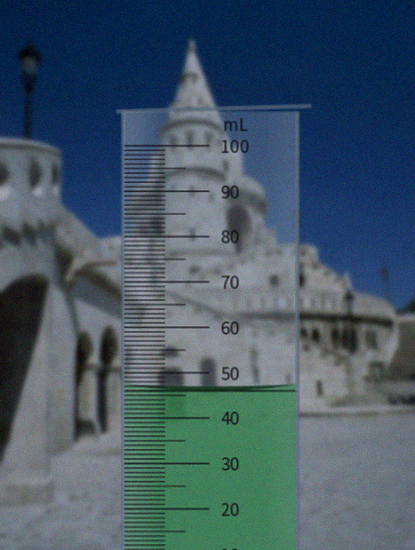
mL 46
